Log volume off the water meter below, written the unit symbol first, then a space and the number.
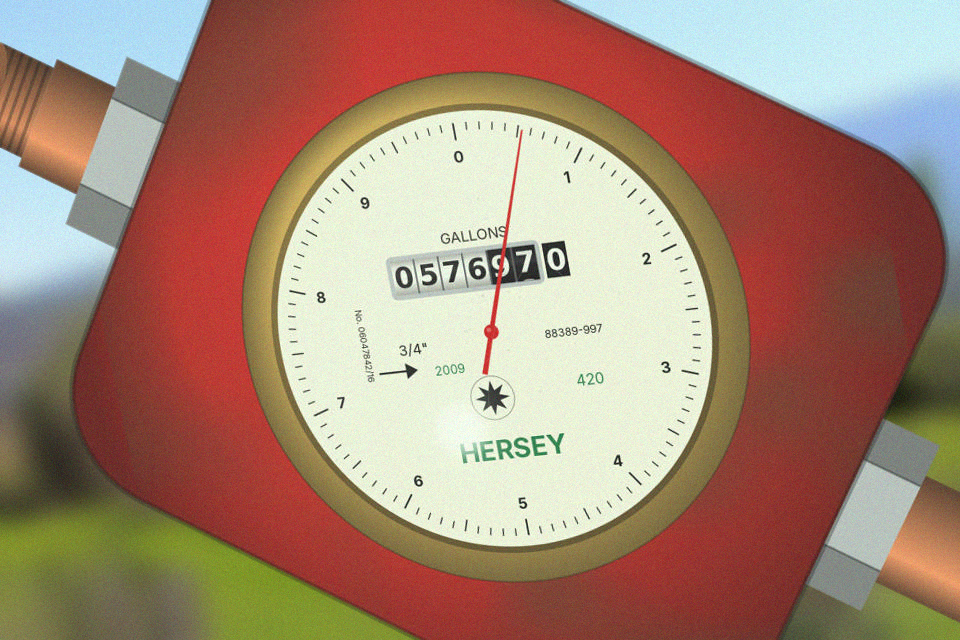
gal 576970.5
